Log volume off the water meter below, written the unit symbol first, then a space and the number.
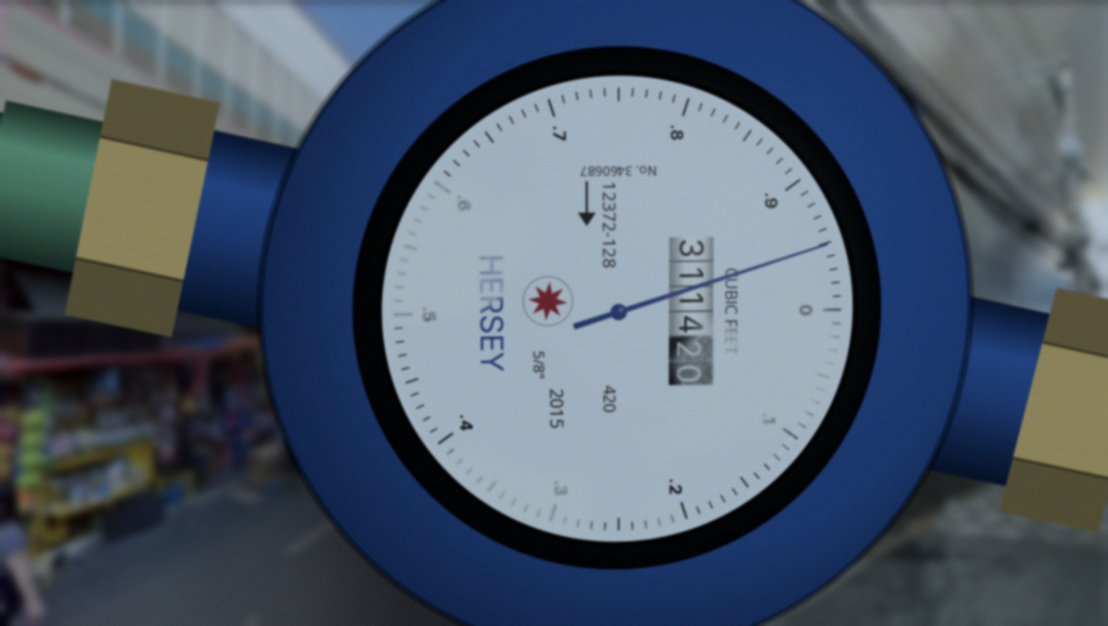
ft³ 311419.95
